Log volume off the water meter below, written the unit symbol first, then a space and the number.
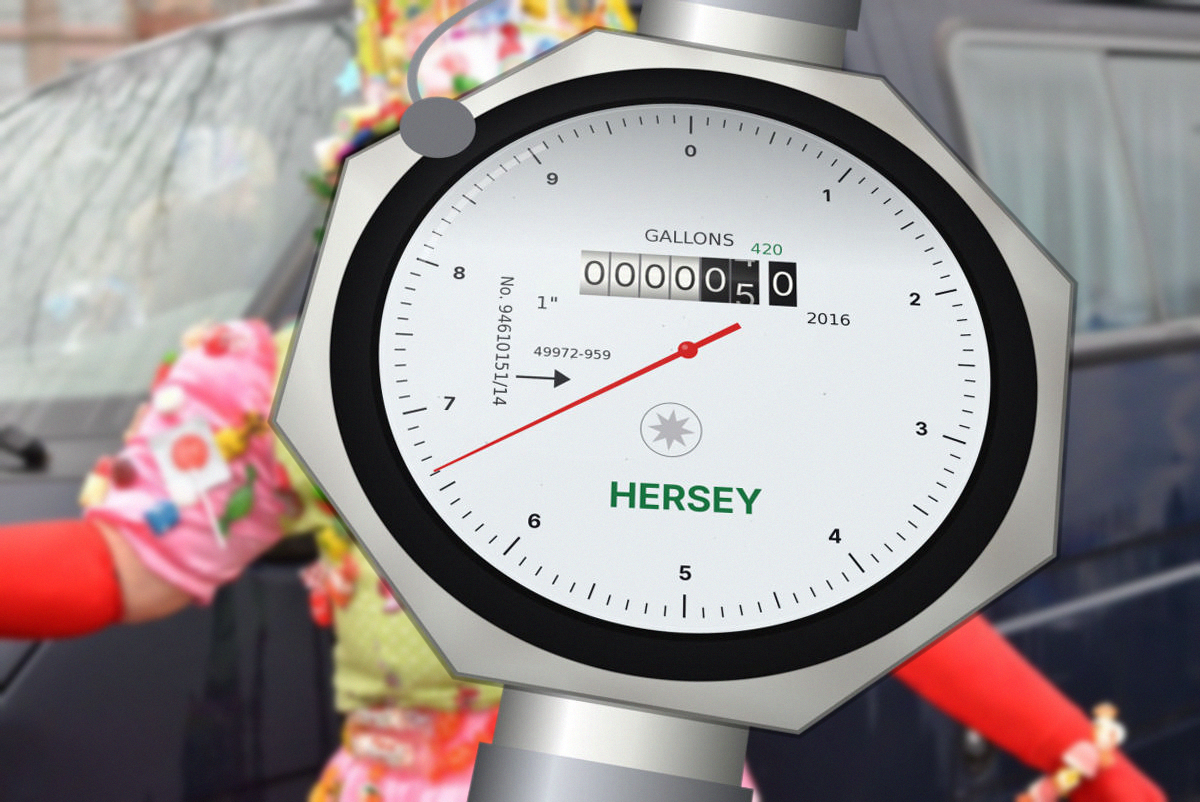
gal 46.6
